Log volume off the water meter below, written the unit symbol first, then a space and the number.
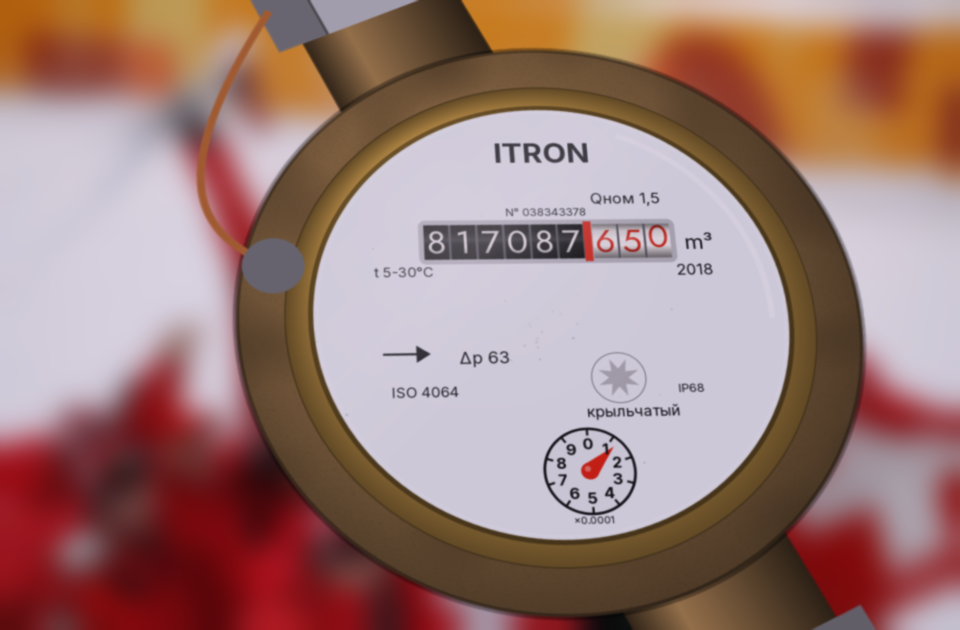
m³ 817087.6501
